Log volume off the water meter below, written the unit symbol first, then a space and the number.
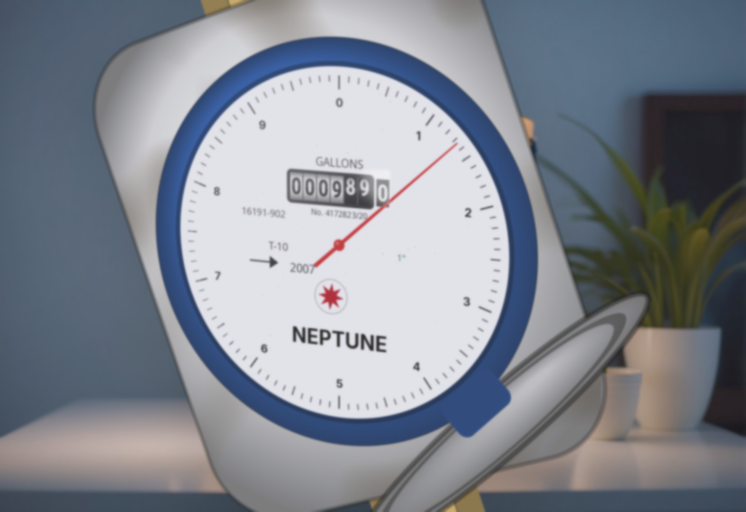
gal 9891.3
